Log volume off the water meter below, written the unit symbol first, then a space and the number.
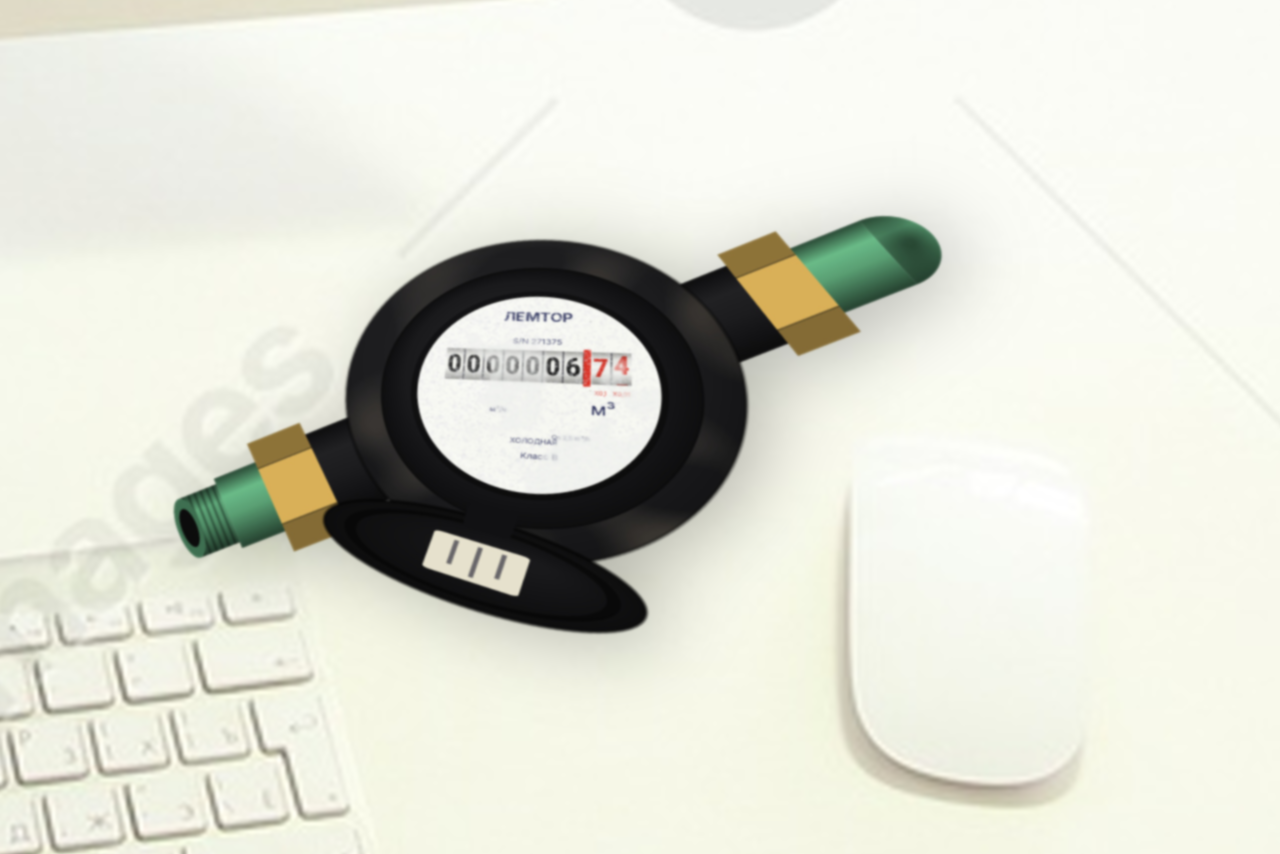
m³ 6.74
